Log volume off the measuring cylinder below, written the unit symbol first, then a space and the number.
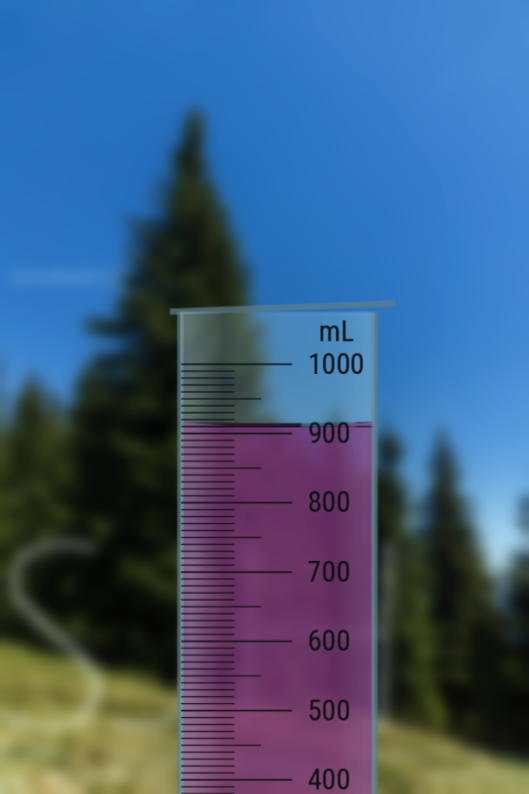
mL 910
